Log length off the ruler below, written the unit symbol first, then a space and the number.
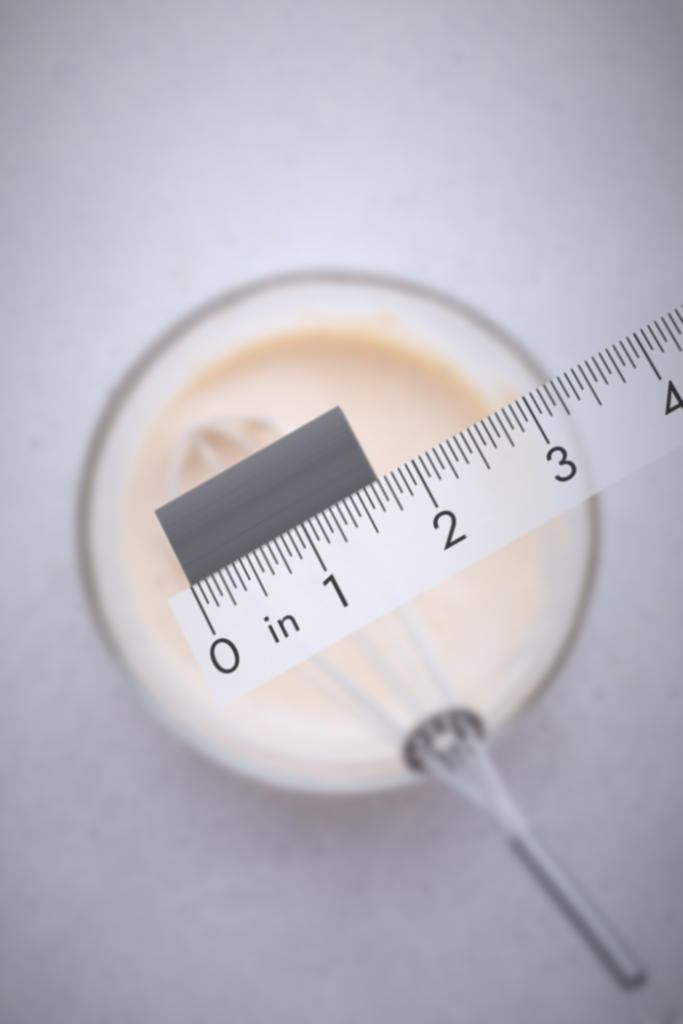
in 1.6875
